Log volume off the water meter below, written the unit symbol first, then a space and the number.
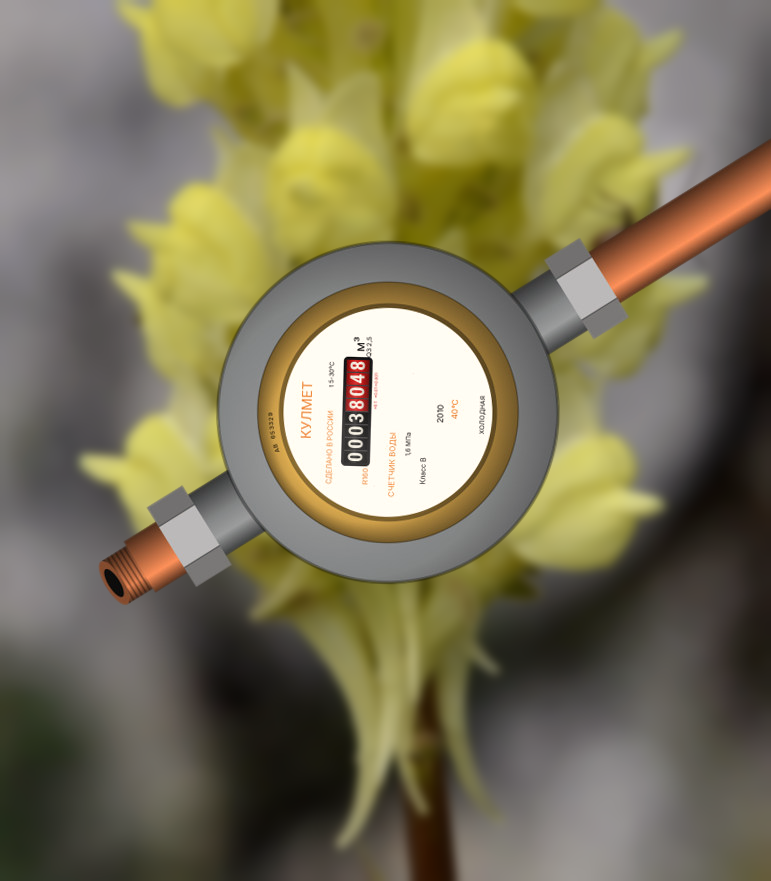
m³ 3.8048
